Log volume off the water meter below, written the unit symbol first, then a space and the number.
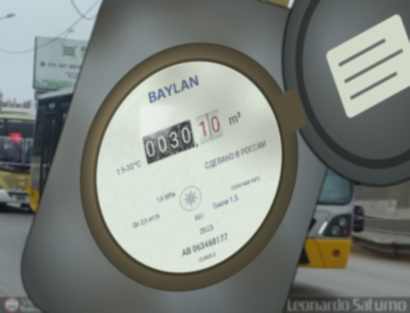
m³ 30.10
